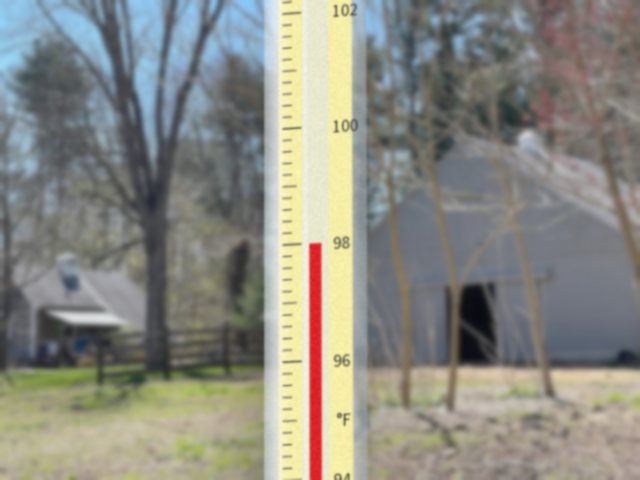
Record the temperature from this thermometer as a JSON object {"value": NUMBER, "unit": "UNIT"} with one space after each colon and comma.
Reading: {"value": 98, "unit": "°F"}
